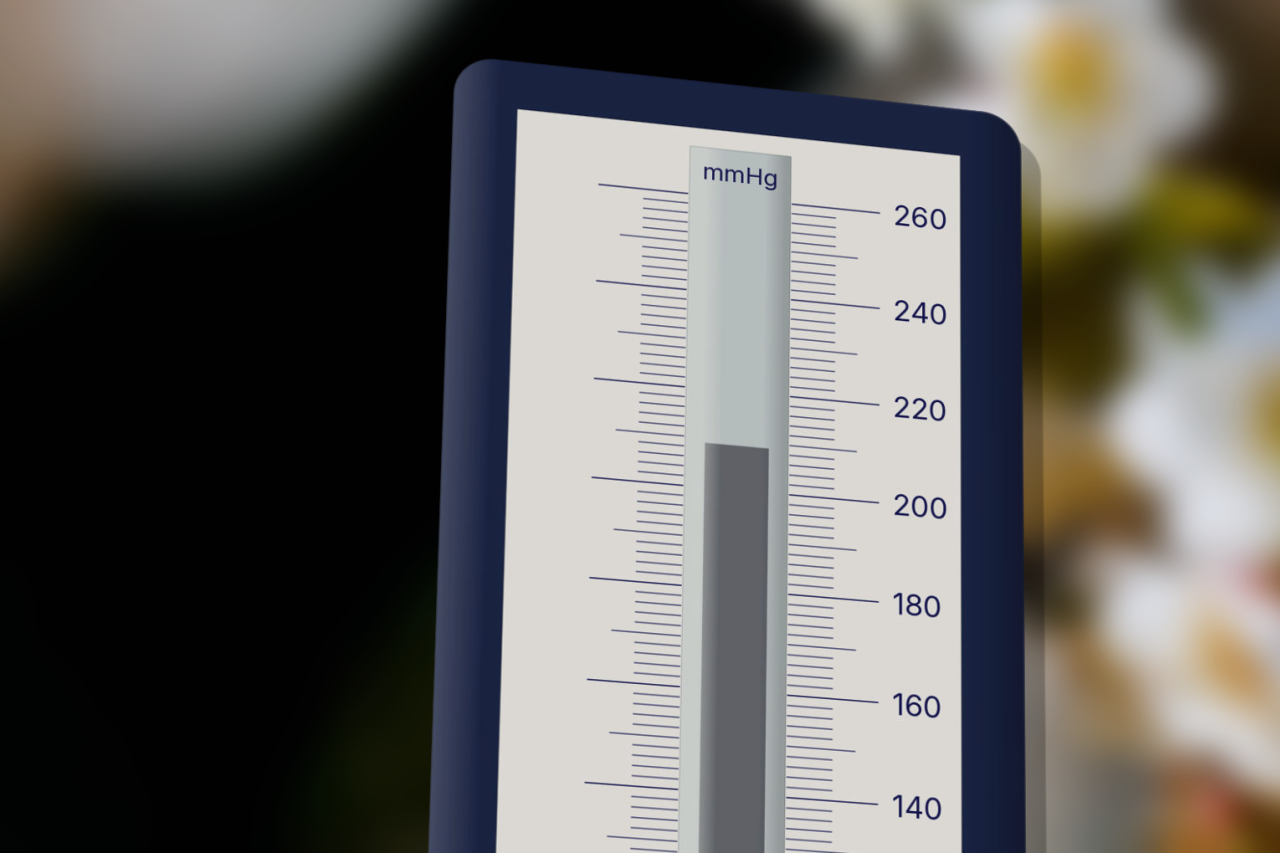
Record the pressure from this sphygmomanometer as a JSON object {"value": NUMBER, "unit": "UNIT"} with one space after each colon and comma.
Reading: {"value": 209, "unit": "mmHg"}
